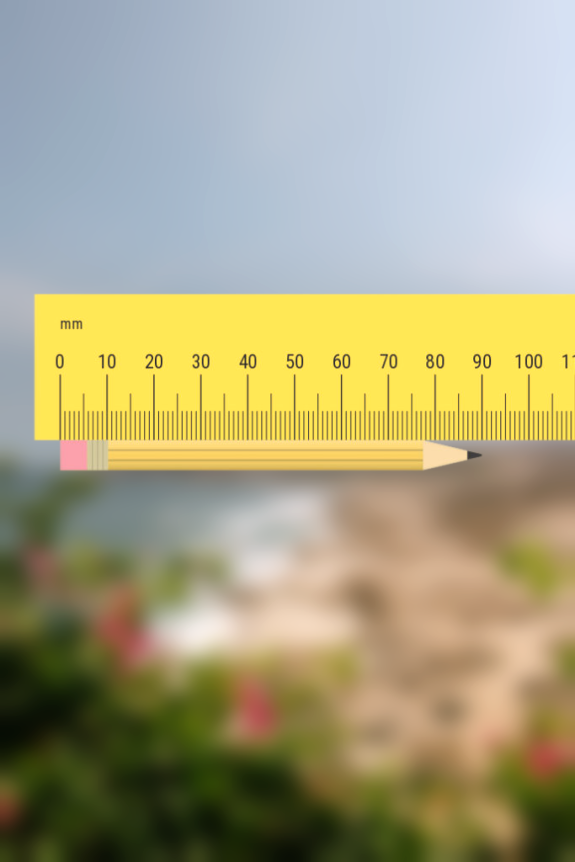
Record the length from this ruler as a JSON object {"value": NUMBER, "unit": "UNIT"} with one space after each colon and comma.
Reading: {"value": 90, "unit": "mm"}
